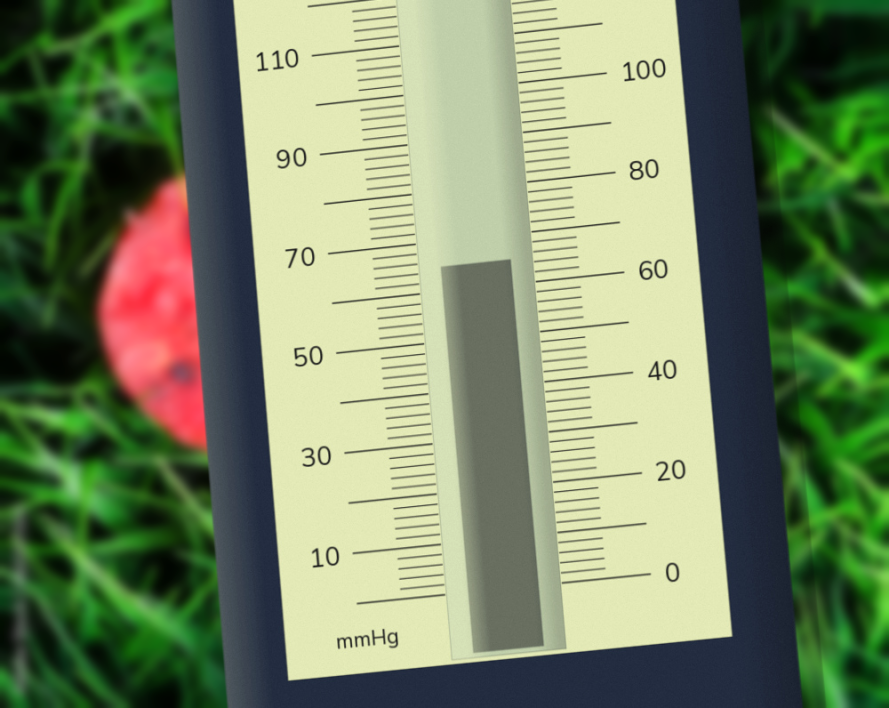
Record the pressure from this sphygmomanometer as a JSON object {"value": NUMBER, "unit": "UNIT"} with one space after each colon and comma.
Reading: {"value": 65, "unit": "mmHg"}
